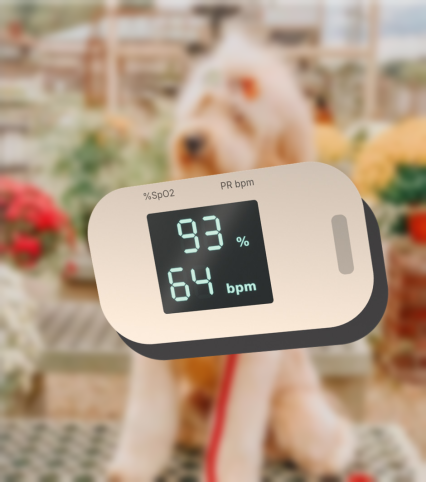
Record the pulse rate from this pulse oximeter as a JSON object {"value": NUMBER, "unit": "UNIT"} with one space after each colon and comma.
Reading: {"value": 64, "unit": "bpm"}
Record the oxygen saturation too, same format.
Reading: {"value": 93, "unit": "%"}
